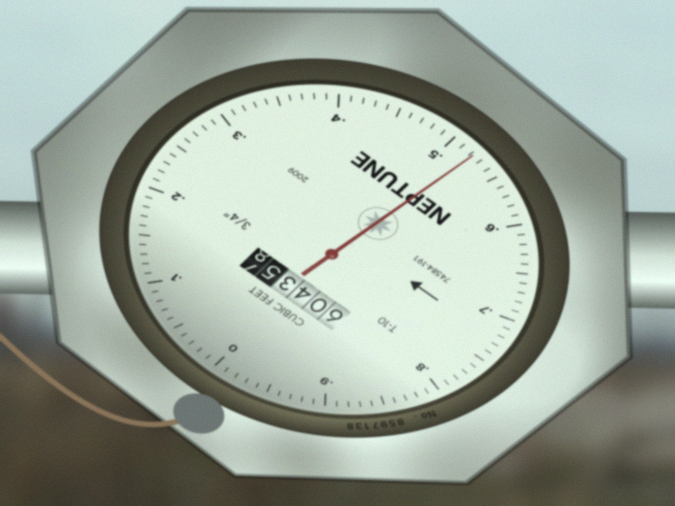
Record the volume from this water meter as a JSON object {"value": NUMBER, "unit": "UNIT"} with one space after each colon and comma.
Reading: {"value": 604357.52, "unit": "ft³"}
